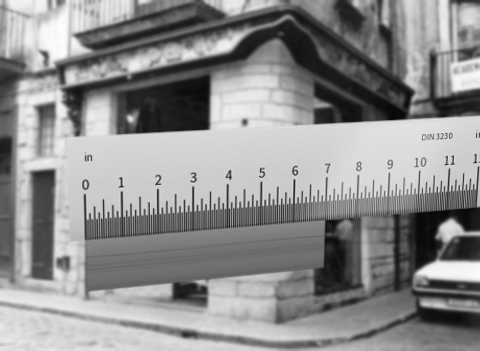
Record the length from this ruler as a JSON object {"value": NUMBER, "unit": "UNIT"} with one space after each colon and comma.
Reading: {"value": 7, "unit": "in"}
